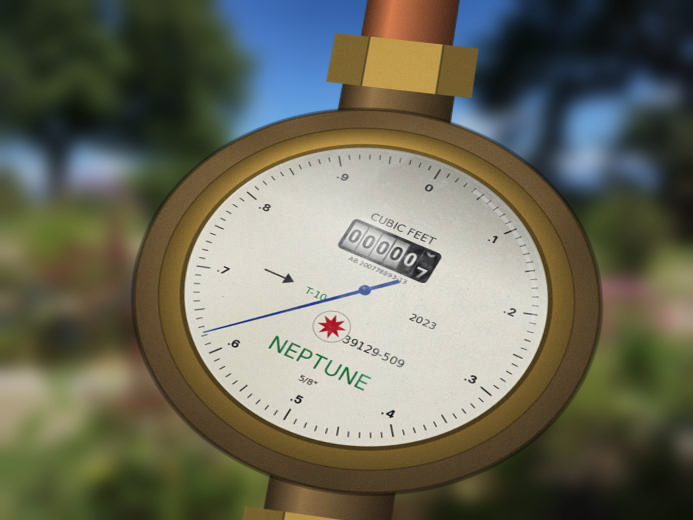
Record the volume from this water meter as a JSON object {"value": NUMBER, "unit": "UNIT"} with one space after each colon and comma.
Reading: {"value": 6.62, "unit": "ft³"}
